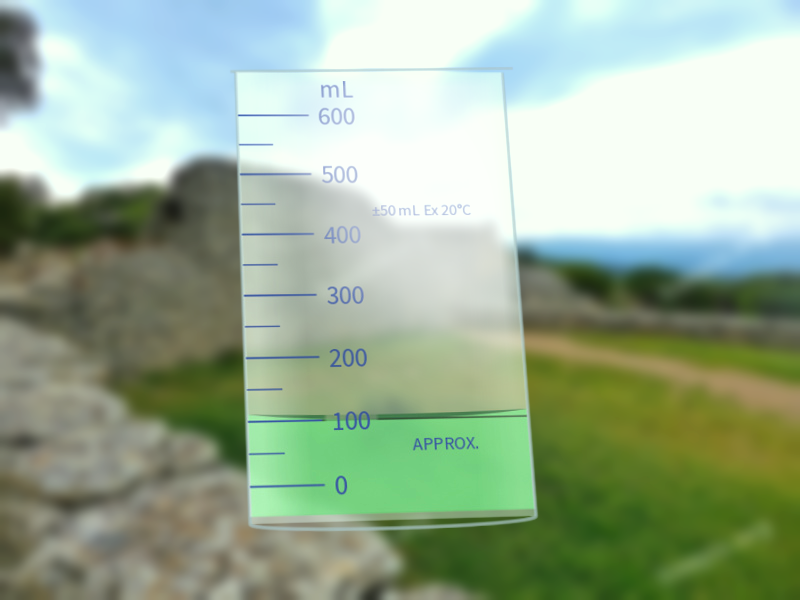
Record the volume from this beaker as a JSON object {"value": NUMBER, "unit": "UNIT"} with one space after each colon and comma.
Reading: {"value": 100, "unit": "mL"}
